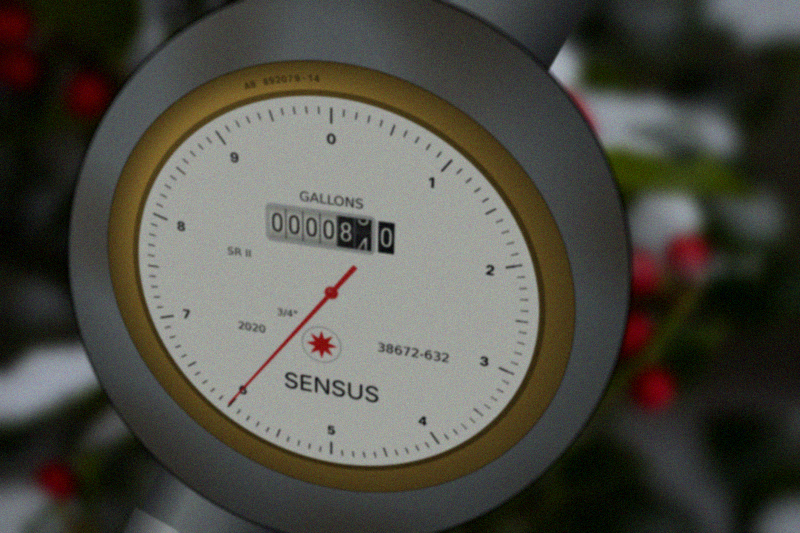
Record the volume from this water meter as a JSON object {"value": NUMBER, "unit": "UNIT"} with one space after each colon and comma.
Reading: {"value": 836.0, "unit": "gal"}
